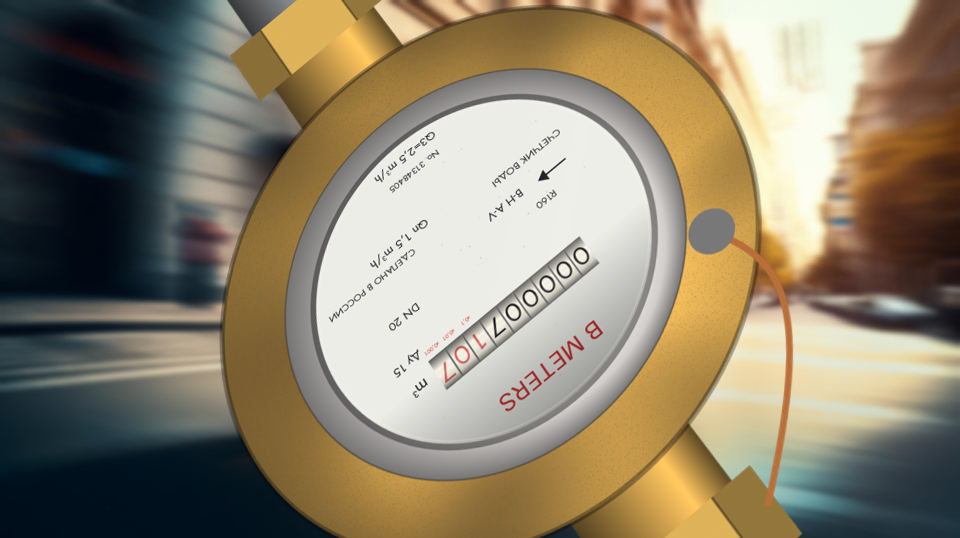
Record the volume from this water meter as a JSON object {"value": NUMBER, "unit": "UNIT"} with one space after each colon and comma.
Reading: {"value": 7.107, "unit": "m³"}
